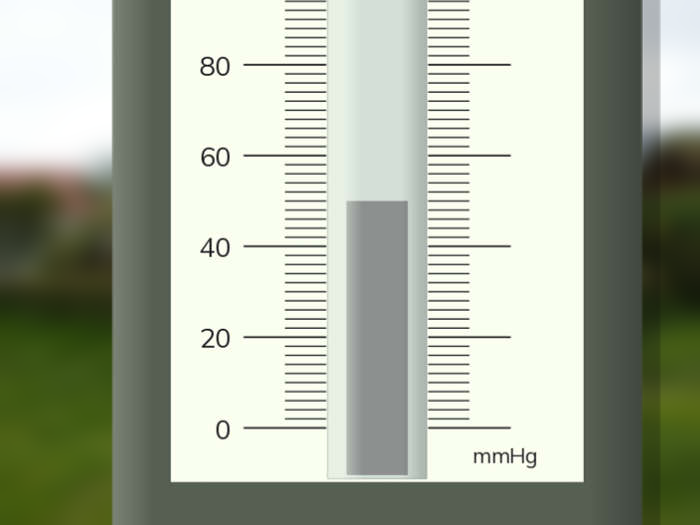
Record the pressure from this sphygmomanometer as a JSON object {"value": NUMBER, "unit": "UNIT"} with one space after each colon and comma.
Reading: {"value": 50, "unit": "mmHg"}
